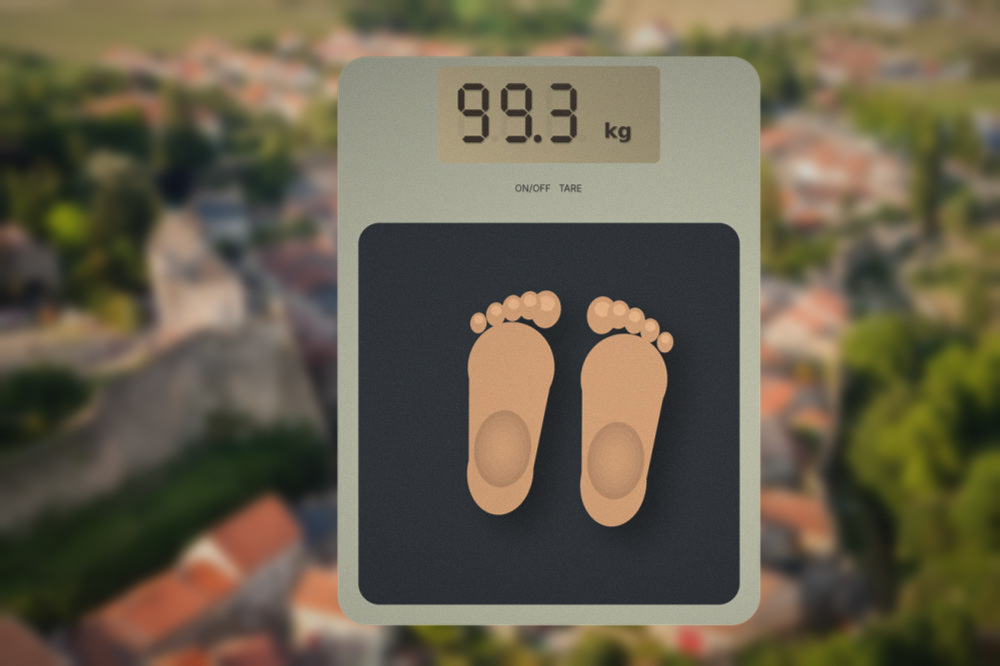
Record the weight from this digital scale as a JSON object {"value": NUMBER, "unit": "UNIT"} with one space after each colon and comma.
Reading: {"value": 99.3, "unit": "kg"}
